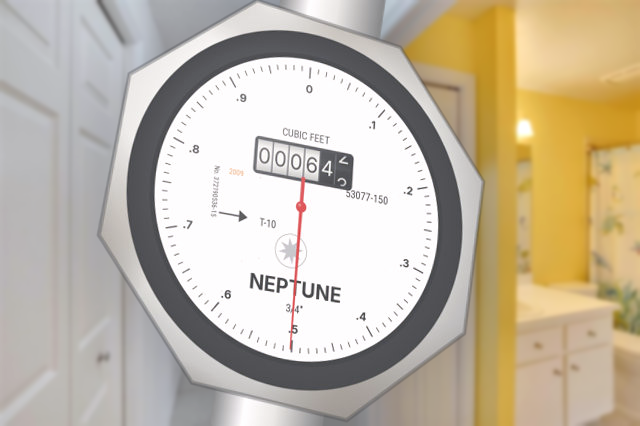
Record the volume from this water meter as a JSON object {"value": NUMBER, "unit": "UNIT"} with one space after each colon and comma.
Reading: {"value": 642.50, "unit": "ft³"}
